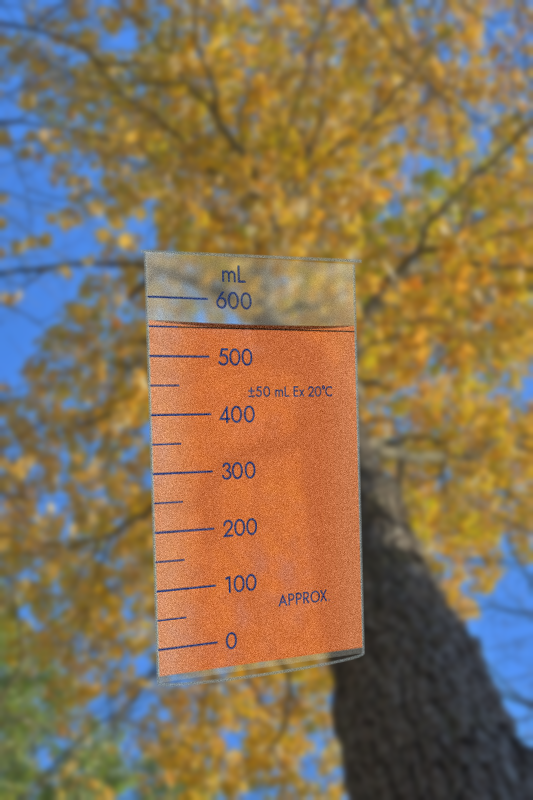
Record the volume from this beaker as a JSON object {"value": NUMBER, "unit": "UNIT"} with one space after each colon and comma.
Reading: {"value": 550, "unit": "mL"}
